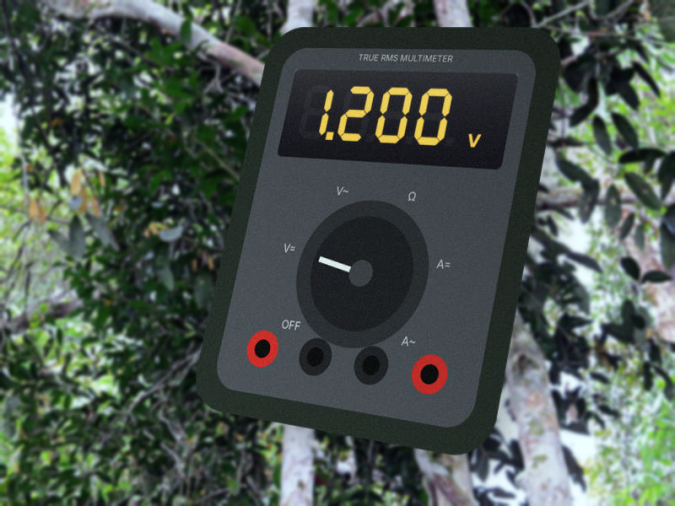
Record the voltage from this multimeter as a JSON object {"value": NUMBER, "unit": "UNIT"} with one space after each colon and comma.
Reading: {"value": 1.200, "unit": "V"}
